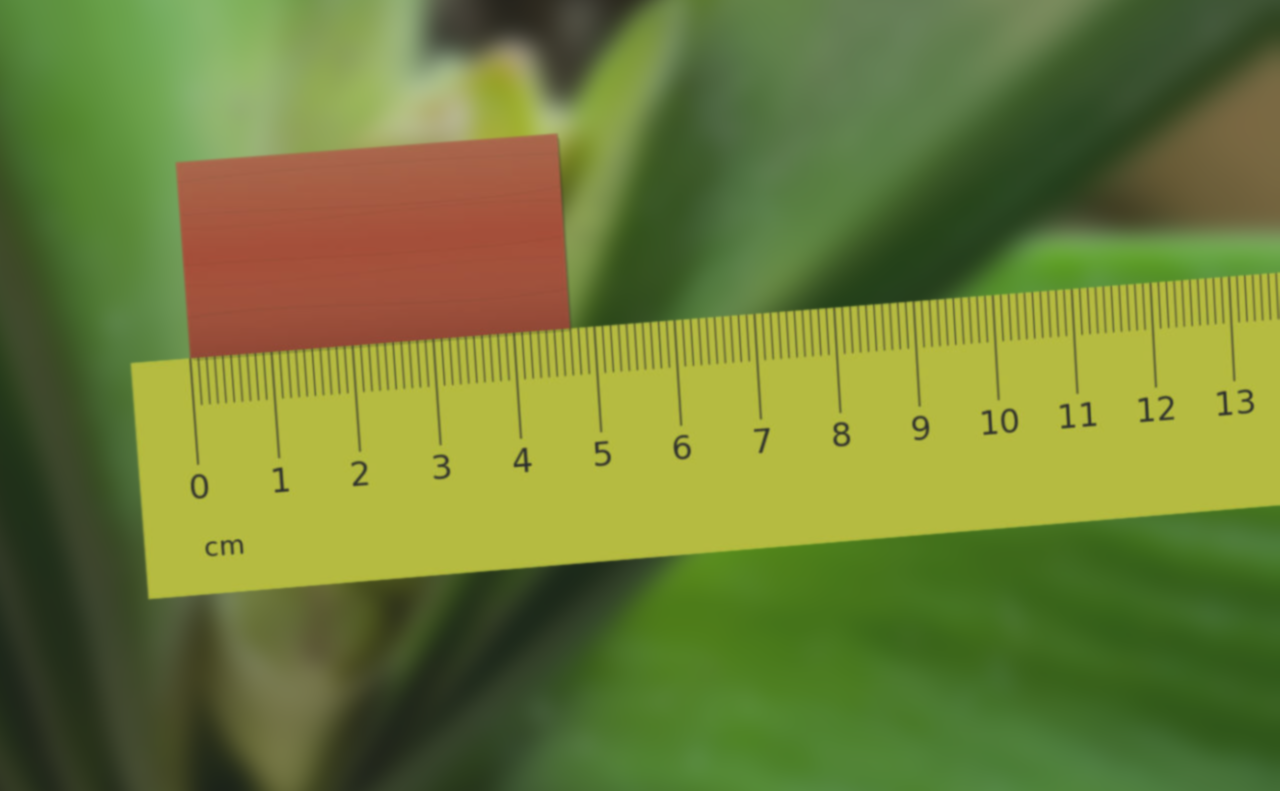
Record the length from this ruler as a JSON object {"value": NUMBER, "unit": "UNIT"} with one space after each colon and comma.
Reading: {"value": 4.7, "unit": "cm"}
